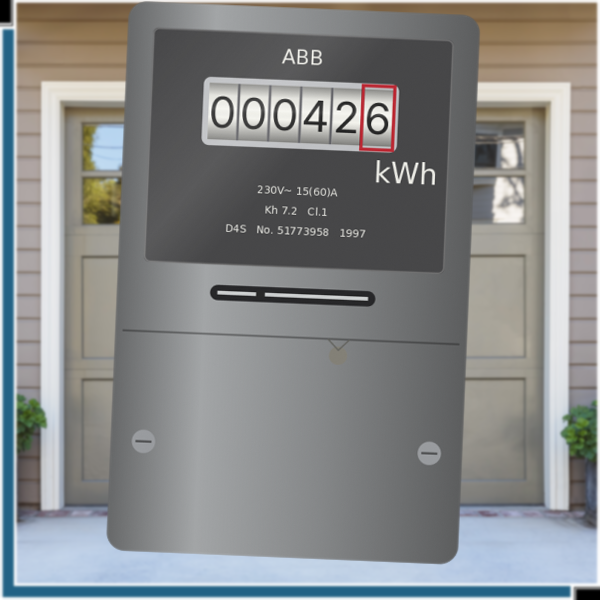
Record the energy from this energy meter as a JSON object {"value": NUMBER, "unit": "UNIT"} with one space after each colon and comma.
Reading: {"value": 42.6, "unit": "kWh"}
